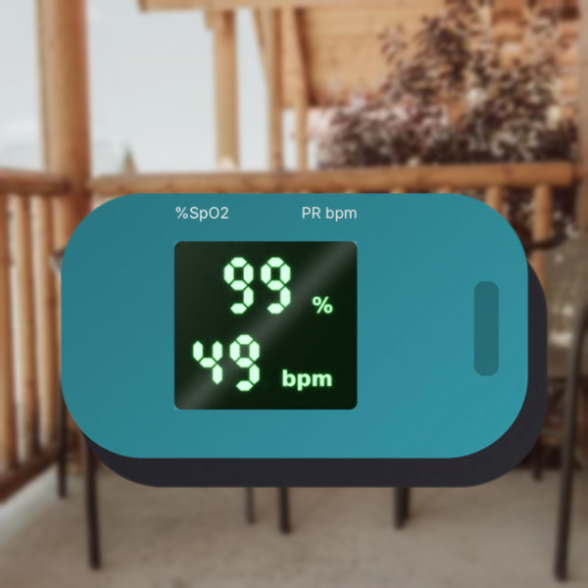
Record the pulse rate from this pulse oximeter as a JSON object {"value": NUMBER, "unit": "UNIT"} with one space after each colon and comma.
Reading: {"value": 49, "unit": "bpm"}
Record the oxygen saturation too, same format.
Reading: {"value": 99, "unit": "%"}
